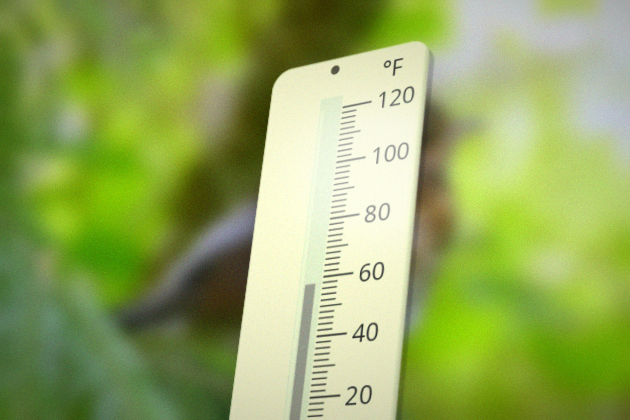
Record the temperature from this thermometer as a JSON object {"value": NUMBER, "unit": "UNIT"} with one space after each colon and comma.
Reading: {"value": 58, "unit": "°F"}
